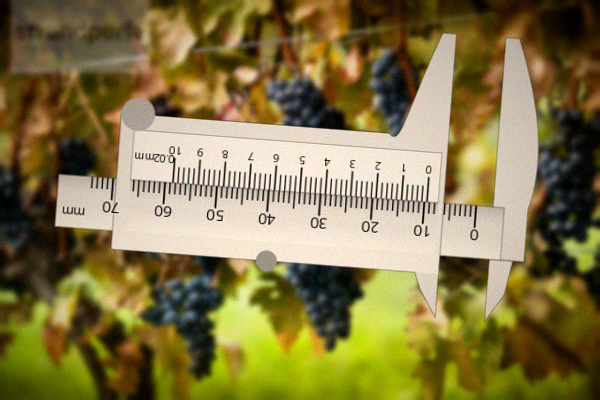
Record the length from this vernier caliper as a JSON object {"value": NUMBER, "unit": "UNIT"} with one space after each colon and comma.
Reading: {"value": 9.5, "unit": "mm"}
